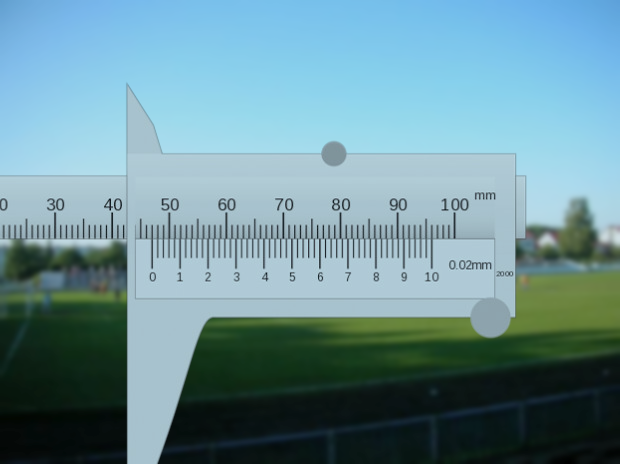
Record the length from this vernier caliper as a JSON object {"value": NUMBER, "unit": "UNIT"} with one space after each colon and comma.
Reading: {"value": 47.0, "unit": "mm"}
